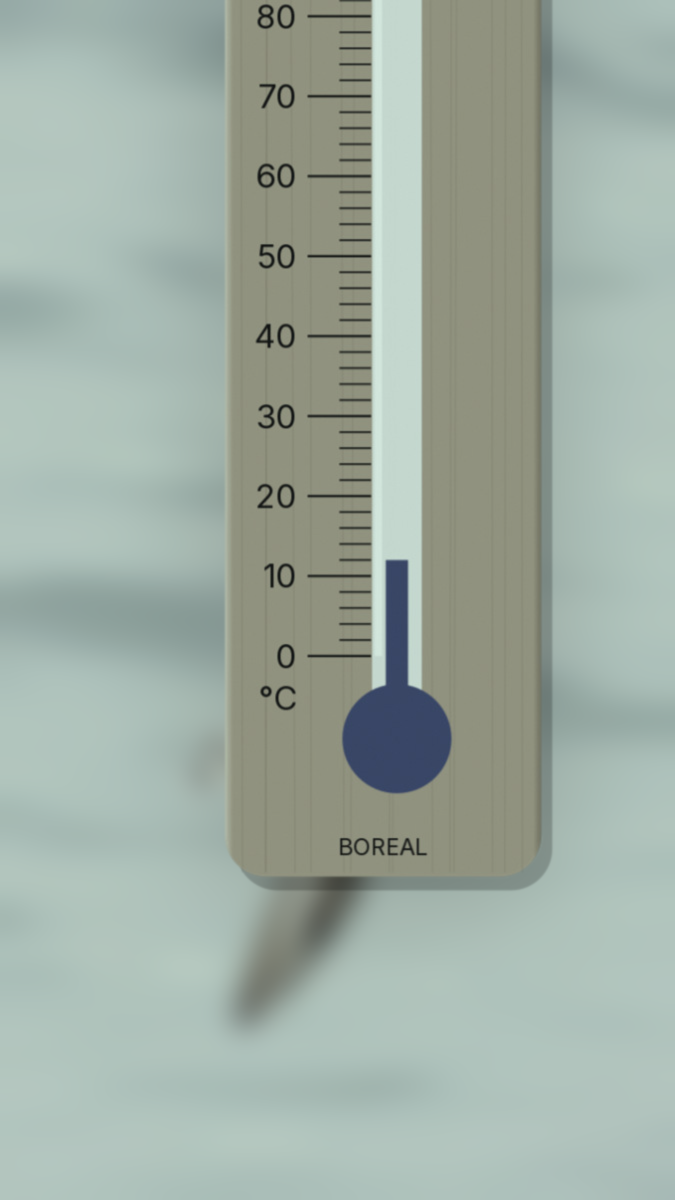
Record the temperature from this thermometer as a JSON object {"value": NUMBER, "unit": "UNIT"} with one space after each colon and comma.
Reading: {"value": 12, "unit": "°C"}
